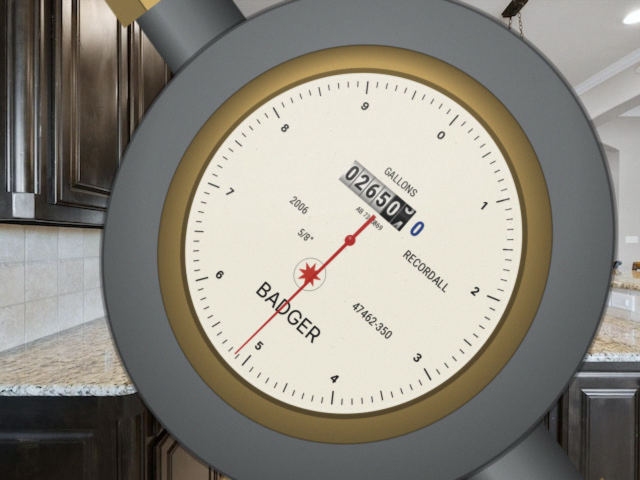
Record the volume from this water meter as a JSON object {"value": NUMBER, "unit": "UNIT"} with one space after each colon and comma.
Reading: {"value": 265035.1, "unit": "gal"}
